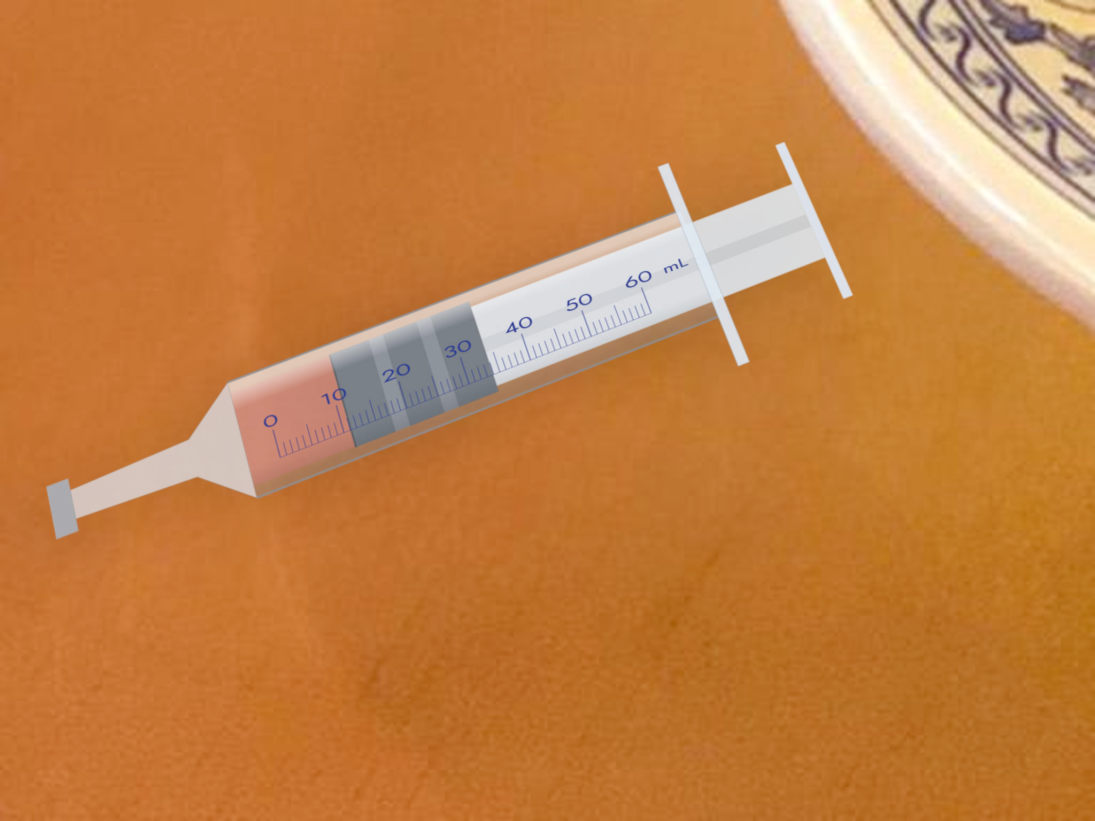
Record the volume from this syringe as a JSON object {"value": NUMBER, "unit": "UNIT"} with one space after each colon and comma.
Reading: {"value": 11, "unit": "mL"}
